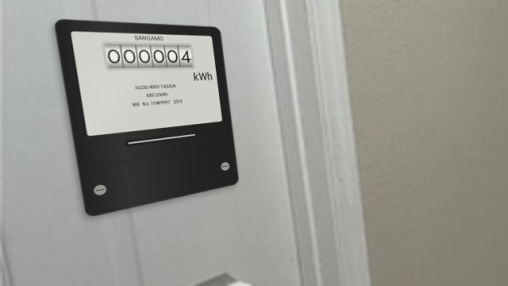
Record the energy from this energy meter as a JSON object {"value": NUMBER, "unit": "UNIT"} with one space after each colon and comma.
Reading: {"value": 4, "unit": "kWh"}
